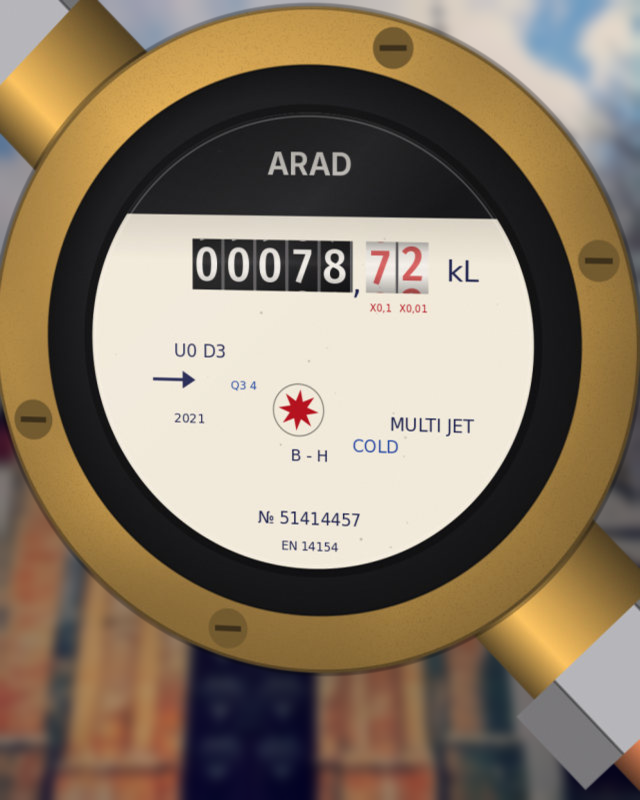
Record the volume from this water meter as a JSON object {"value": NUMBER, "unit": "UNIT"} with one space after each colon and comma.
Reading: {"value": 78.72, "unit": "kL"}
